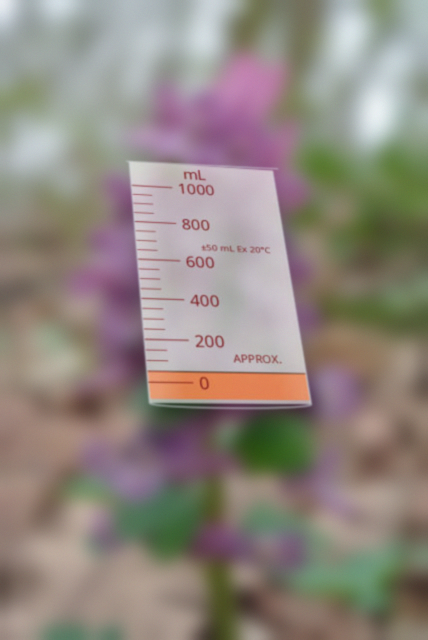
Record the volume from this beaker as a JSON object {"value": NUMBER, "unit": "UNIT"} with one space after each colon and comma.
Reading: {"value": 50, "unit": "mL"}
